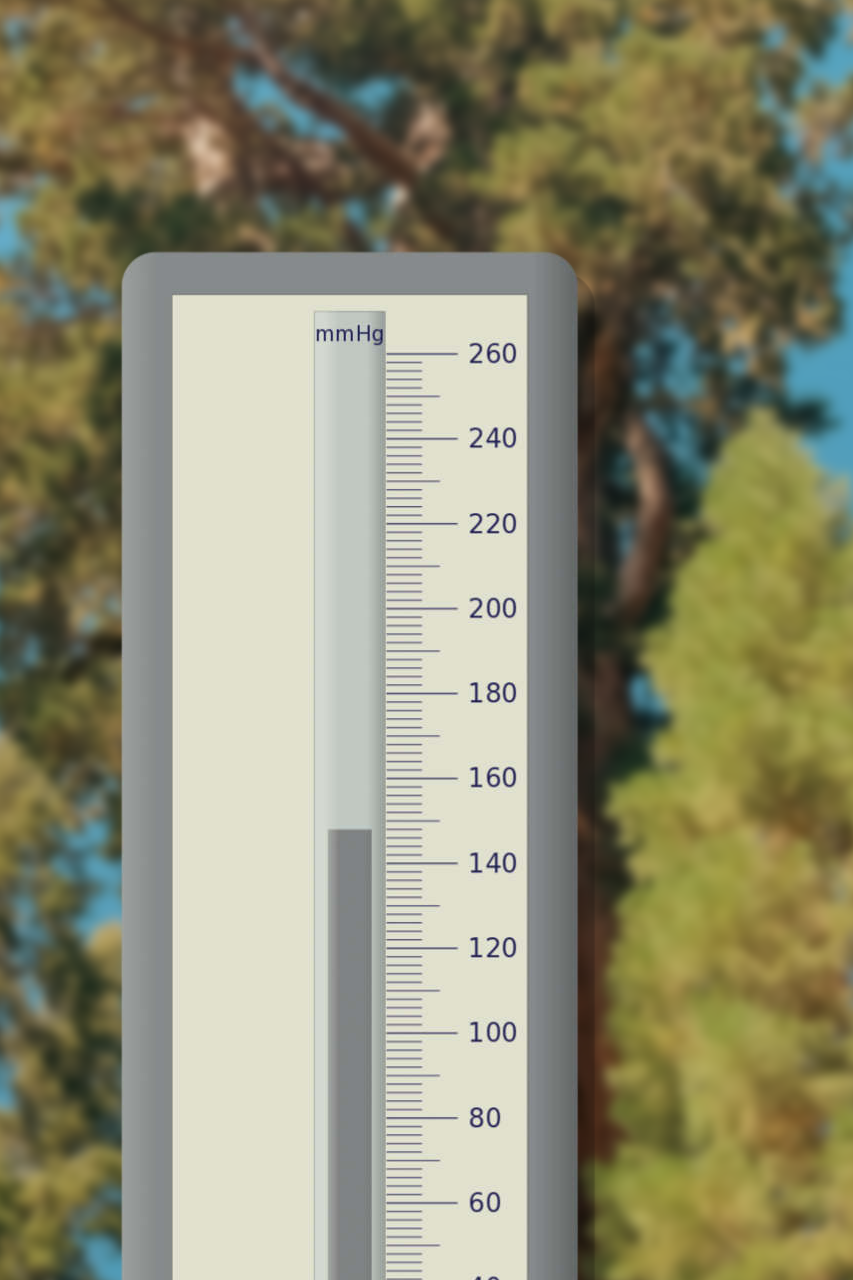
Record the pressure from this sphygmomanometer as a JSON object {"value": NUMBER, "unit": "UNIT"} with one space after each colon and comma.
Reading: {"value": 148, "unit": "mmHg"}
